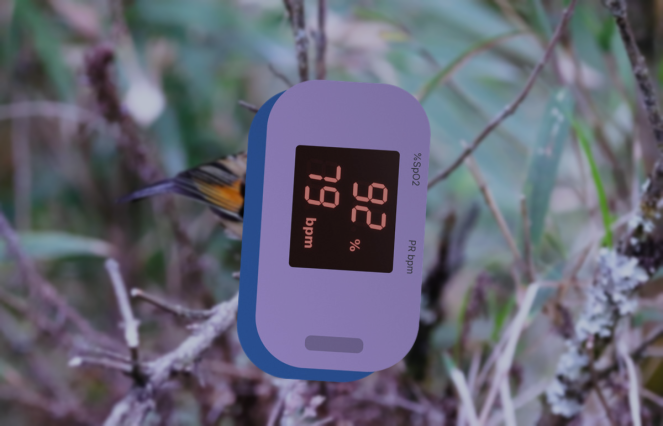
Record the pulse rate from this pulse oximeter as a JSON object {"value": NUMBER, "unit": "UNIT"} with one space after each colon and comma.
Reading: {"value": 79, "unit": "bpm"}
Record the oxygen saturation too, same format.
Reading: {"value": 92, "unit": "%"}
